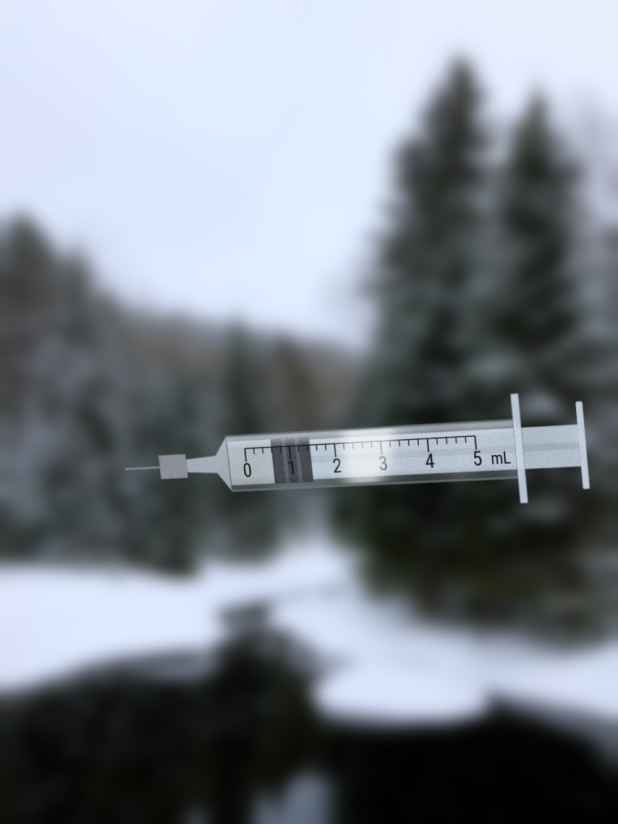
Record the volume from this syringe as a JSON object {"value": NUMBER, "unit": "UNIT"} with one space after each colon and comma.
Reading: {"value": 0.6, "unit": "mL"}
